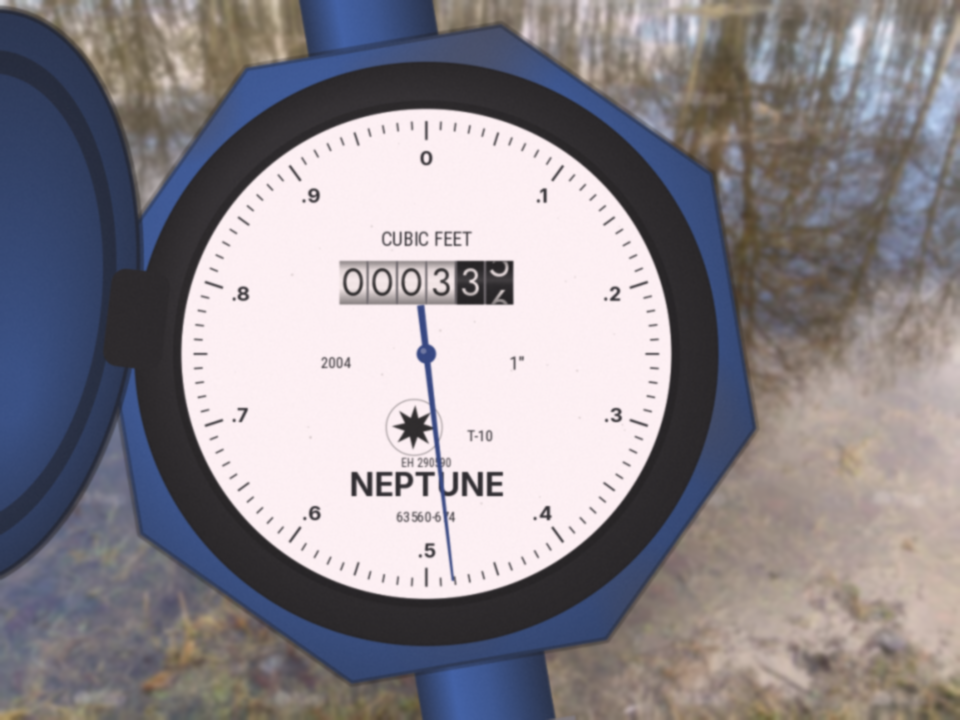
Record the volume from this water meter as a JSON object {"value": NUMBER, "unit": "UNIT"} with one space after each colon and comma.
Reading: {"value": 335.48, "unit": "ft³"}
